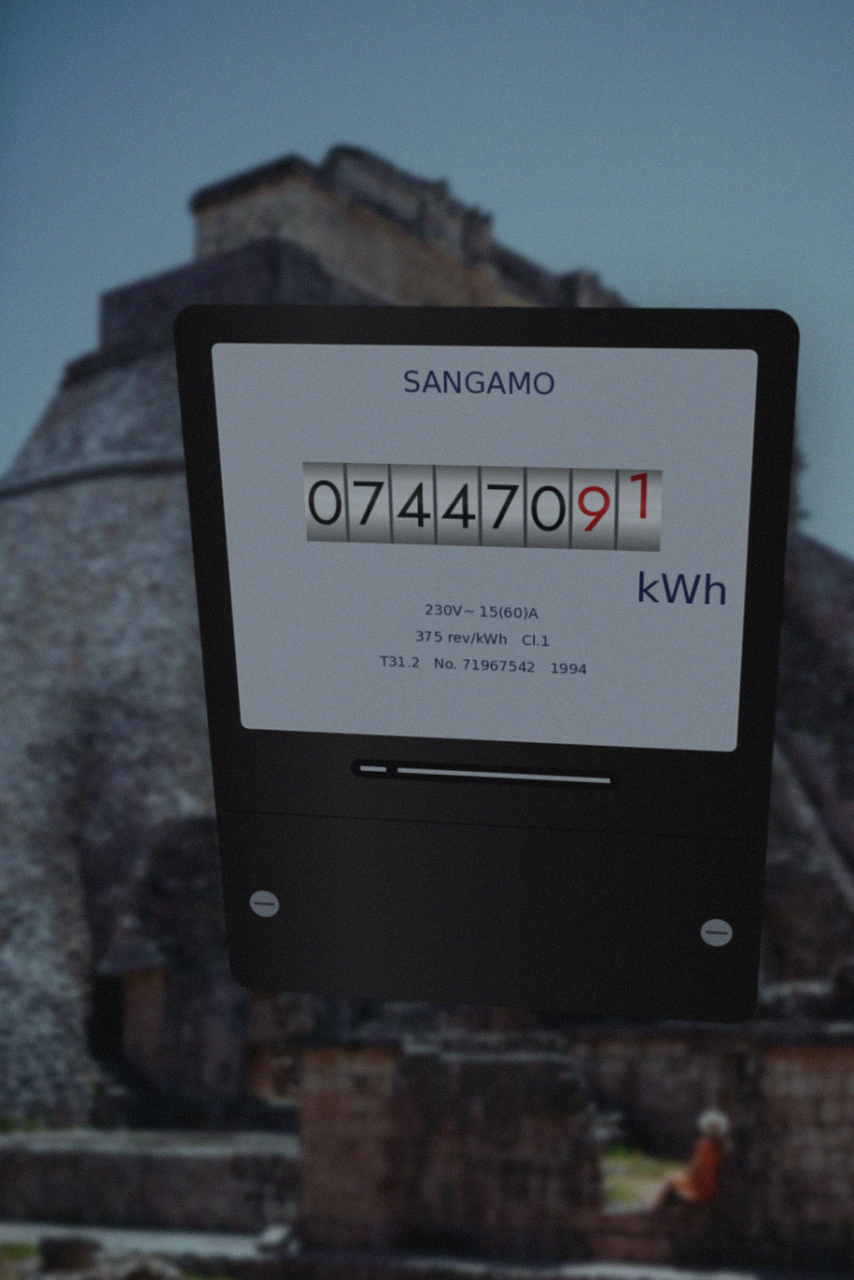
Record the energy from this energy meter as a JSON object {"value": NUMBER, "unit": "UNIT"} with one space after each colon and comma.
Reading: {"value": 74470.91, "unit": "kWh"}
